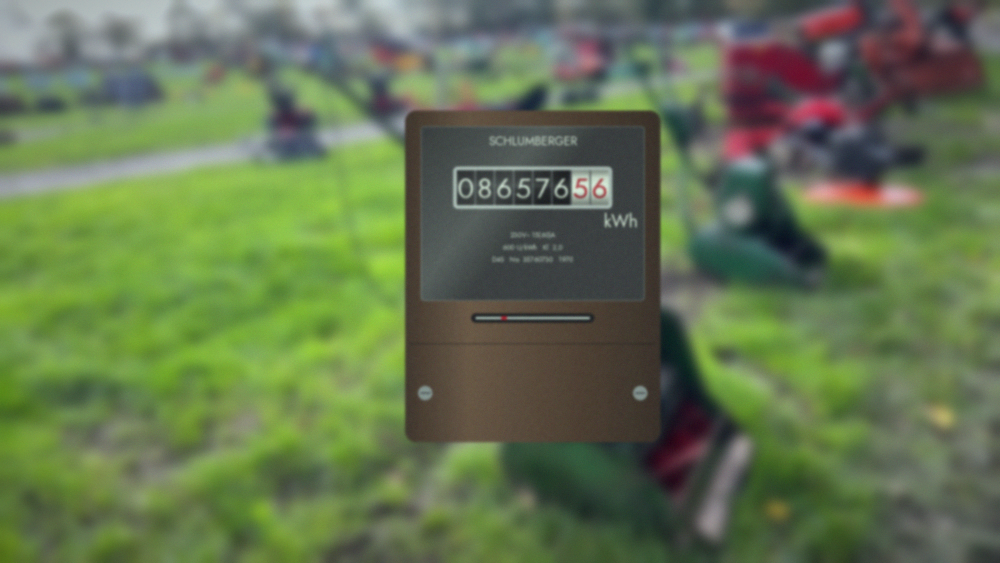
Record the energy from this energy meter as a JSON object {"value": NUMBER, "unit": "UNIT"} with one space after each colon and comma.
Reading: {"value": 86576.56, "unit": "kWh"}
